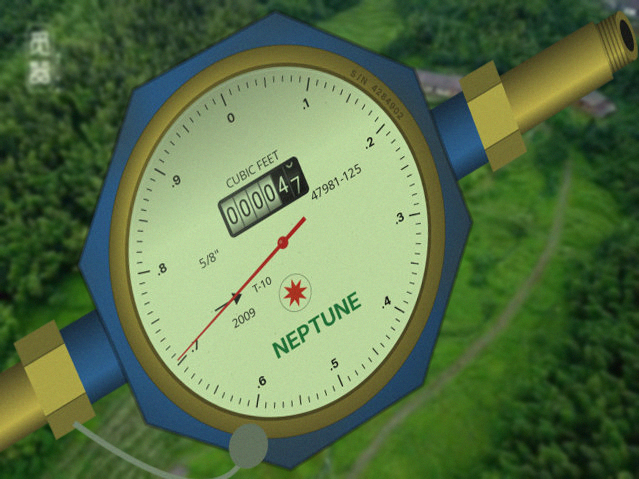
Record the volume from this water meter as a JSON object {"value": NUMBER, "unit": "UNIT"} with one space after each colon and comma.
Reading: {"value": 46.70, "unit": "ft³"}
